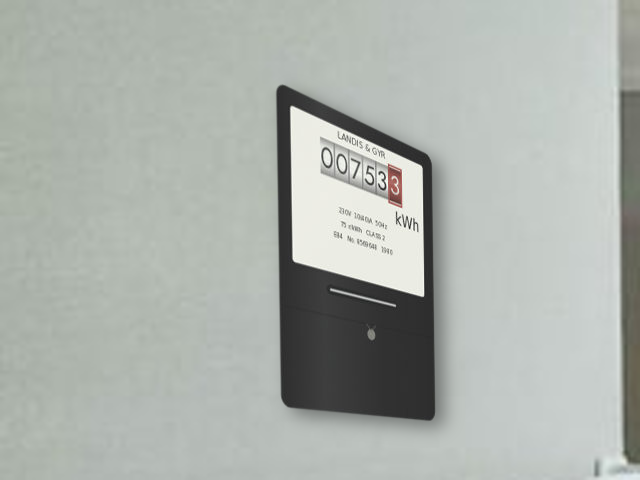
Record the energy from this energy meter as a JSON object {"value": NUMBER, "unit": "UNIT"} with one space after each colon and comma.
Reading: {"value": 753.3, "unit": "kWh"}
